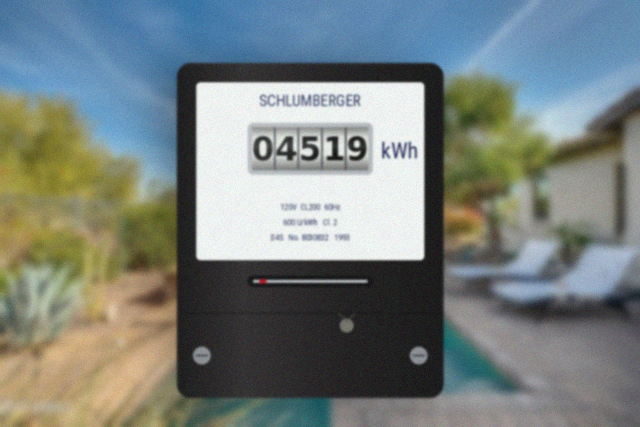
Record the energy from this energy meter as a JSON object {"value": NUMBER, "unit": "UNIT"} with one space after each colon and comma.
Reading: {"value": 4519, "unit": "kWh"}
